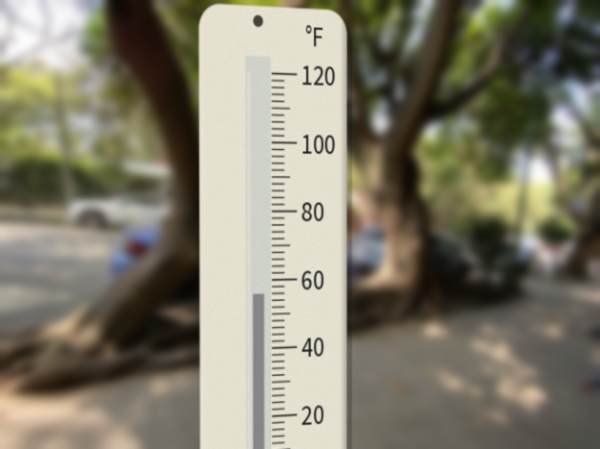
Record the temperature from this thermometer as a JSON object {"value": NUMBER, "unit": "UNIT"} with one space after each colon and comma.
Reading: {"value": 56, "unit": "°F"}
